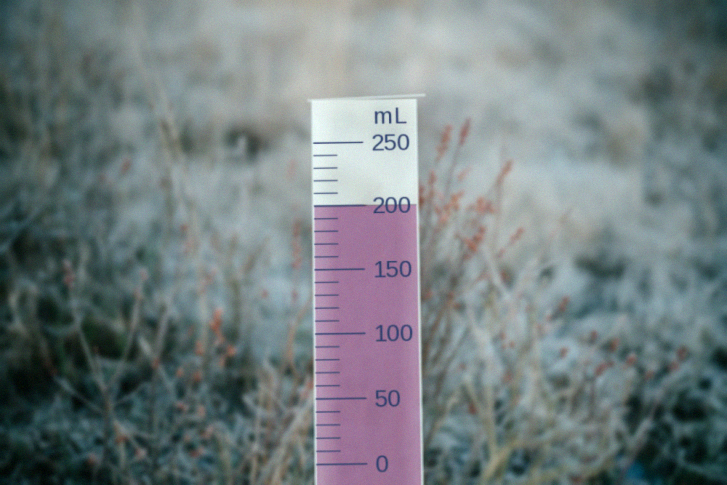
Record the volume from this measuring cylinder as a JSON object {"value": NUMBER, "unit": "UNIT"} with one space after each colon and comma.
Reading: {"value": 200, "unit": "mL"}
